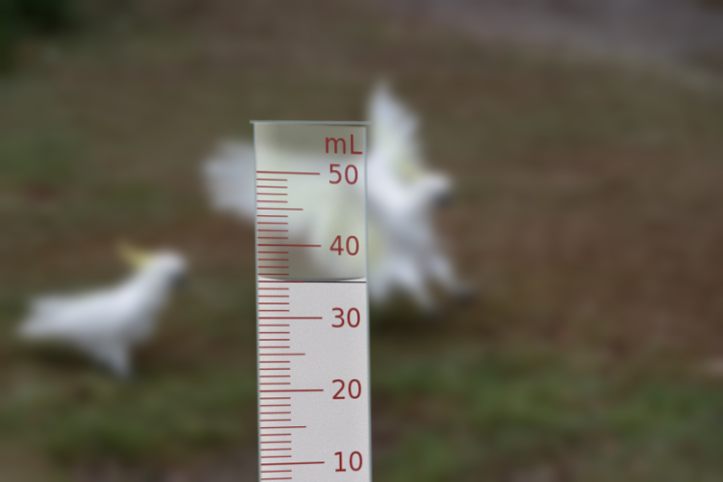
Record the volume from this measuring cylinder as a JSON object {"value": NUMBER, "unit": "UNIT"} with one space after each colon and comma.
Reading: {"value": 35, "unit": "mL"}
